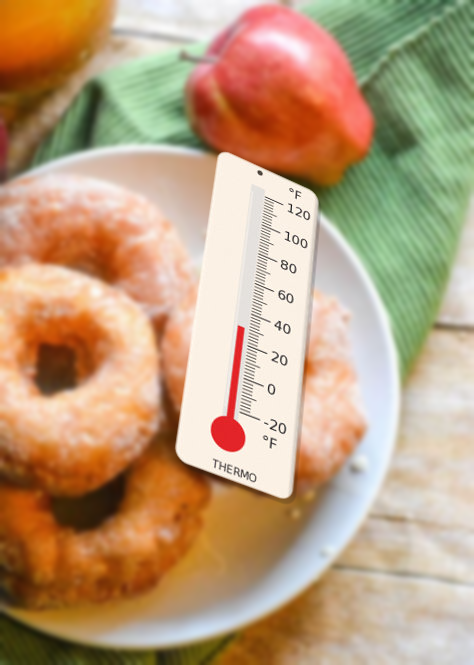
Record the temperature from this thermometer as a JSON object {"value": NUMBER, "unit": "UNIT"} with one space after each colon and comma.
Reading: {"value": 30, "unit": "°F"}
